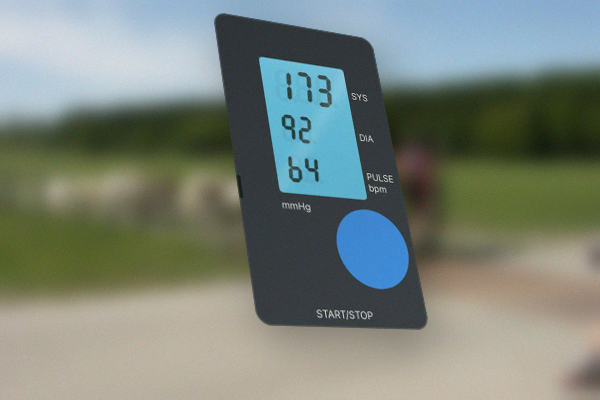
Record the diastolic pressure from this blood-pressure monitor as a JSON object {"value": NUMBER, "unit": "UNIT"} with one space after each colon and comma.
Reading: {"value": 92, "unit": "mmHg"}
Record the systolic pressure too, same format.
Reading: {"value": 173, "unit": "mmHg"}
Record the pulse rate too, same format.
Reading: {"value": 64, "unit": "bpm"}
